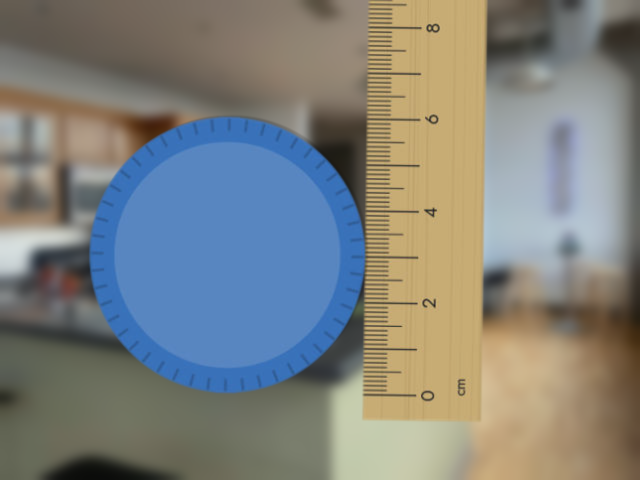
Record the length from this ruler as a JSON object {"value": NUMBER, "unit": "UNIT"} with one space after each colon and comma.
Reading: {"value": 6, "unit": "cm"}
